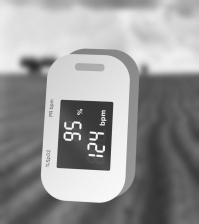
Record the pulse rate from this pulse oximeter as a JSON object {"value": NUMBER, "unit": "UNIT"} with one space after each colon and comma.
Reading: {"value": 124, "unit": "bpm"}
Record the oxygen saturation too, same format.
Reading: {"value": 95, "unit": "%"}
